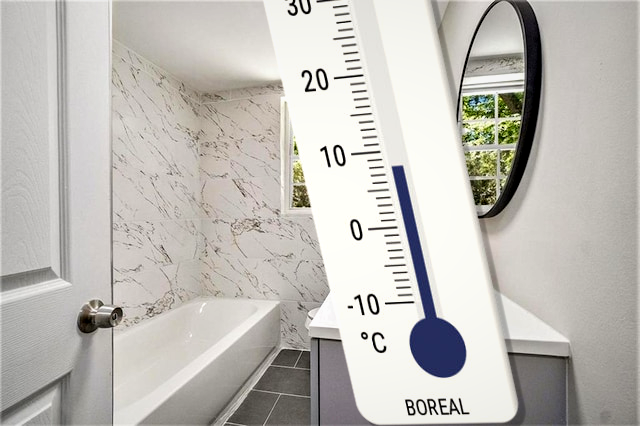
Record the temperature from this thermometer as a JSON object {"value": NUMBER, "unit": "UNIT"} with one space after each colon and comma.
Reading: {"value": 8, "unit": "°C"}
